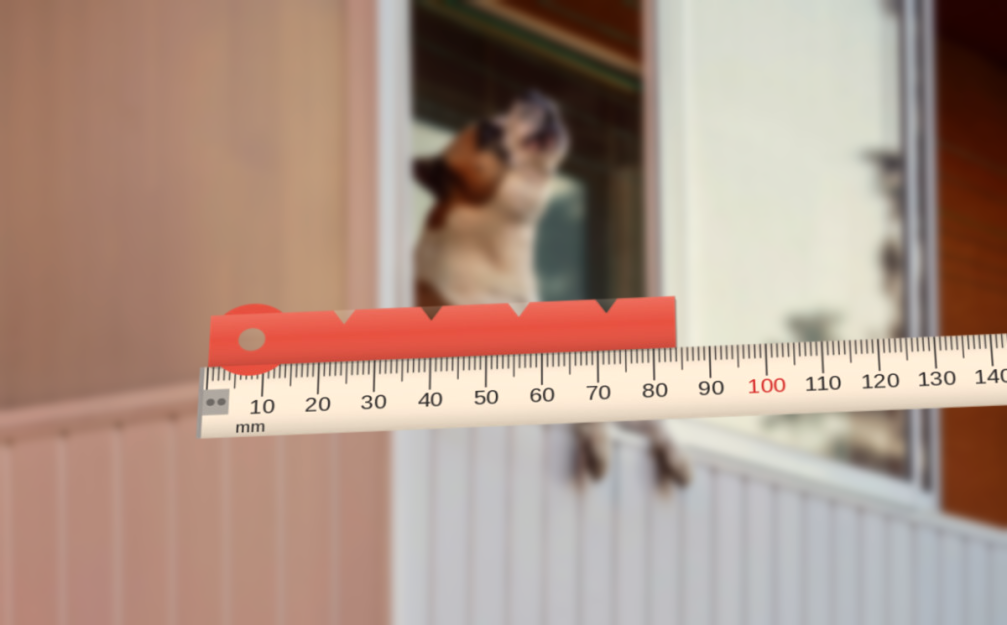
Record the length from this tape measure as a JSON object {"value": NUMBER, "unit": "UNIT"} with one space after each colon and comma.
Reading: {"value": 84, "unit": "mm"}
